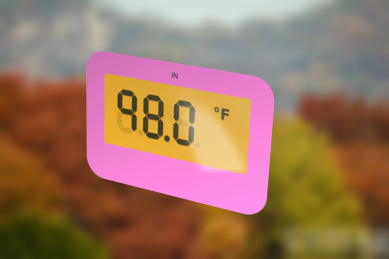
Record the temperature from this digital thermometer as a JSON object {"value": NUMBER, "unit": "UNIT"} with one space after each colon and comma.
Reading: {"value": 98.0, "unit": "°F"}
